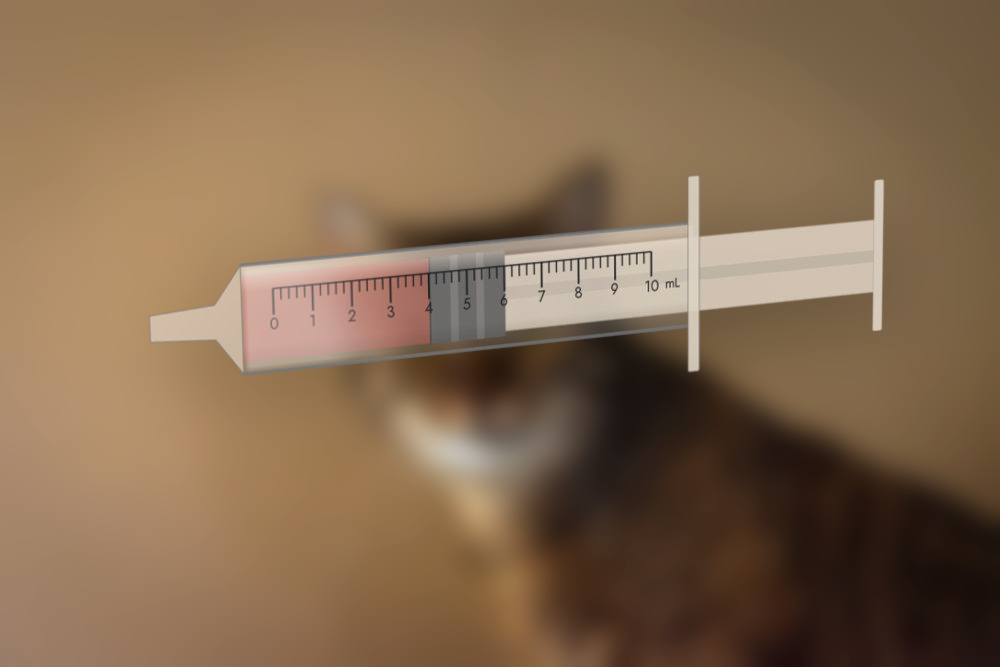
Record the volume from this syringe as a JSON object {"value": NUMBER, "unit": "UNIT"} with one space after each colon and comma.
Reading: {"value": 4, "unit": "mL"}
